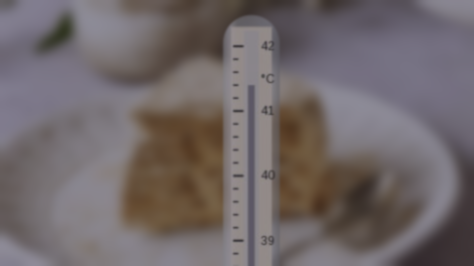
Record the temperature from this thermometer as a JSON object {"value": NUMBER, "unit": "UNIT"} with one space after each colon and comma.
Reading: {"value": 41.4, "unit": "°C"}
